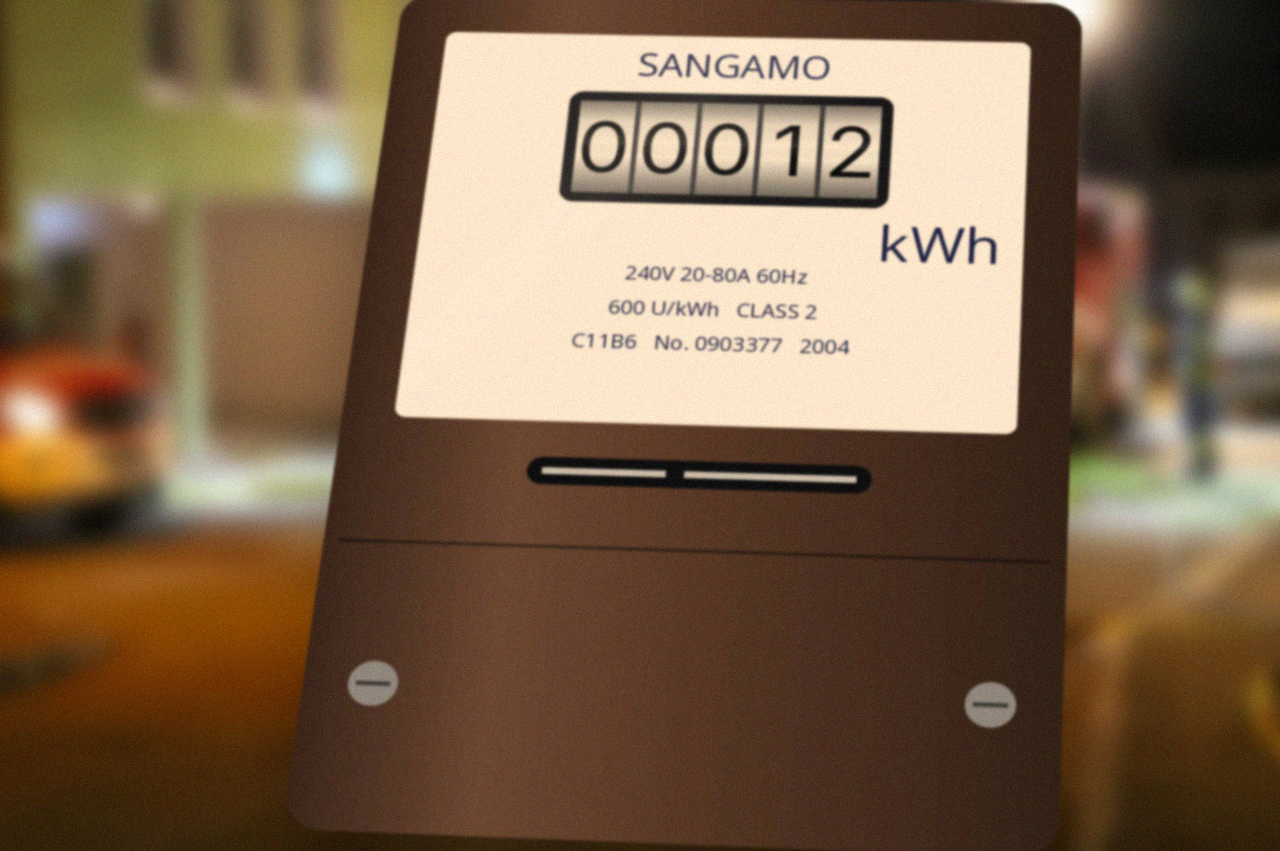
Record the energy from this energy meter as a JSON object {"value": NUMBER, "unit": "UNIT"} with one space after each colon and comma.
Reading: {"value": 12, "unit": "kWh"}
